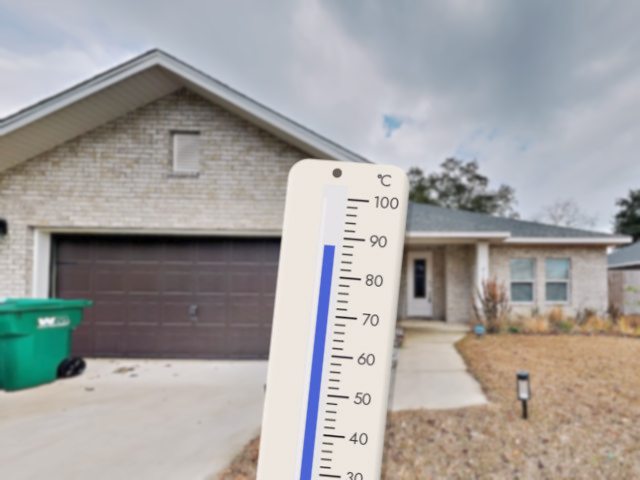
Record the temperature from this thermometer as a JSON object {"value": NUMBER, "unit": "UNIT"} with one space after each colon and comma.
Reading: {"value": 88, "unit": "°C"}
